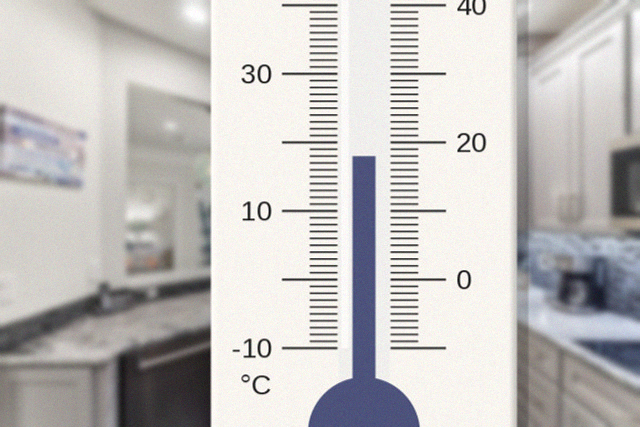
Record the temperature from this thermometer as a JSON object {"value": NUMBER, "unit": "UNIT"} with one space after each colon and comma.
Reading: {"value": 18, "unit": "°C"}
